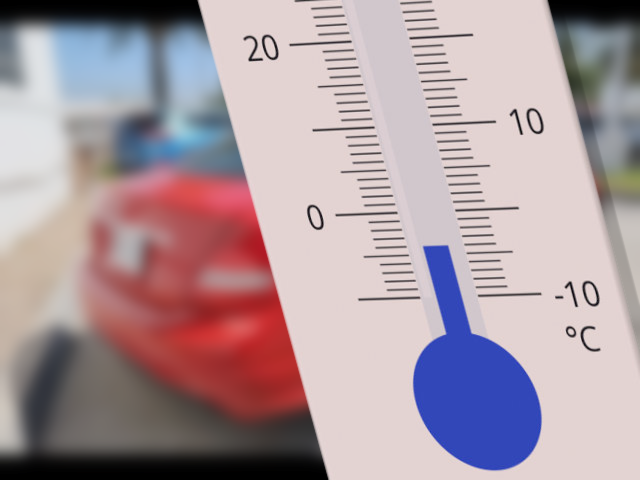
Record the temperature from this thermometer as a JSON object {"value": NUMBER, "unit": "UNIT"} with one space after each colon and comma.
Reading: {"value": -4, "unit": "°C"}
